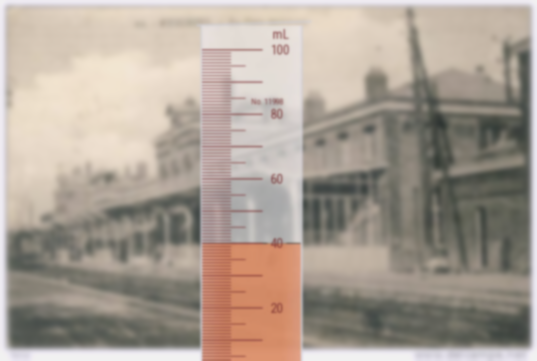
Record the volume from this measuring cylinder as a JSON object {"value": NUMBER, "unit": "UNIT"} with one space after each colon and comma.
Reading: {"value": 40, "unit": "mL"}
